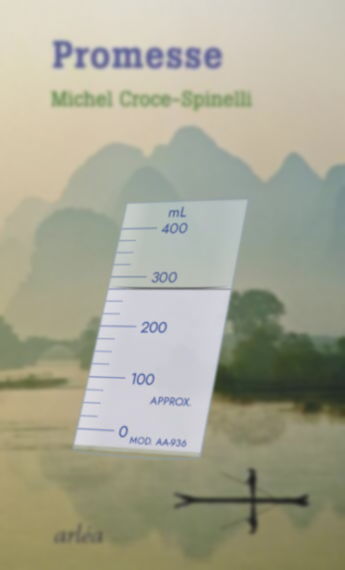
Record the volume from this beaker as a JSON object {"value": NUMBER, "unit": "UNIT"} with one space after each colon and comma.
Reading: {"value": 275, "unit": "mL"}
